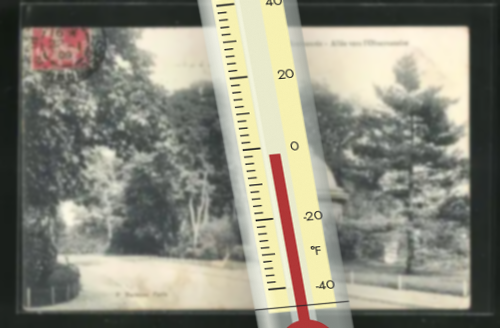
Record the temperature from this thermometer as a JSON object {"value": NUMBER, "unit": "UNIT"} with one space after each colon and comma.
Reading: {"value": -2, "unit": "°F"}
